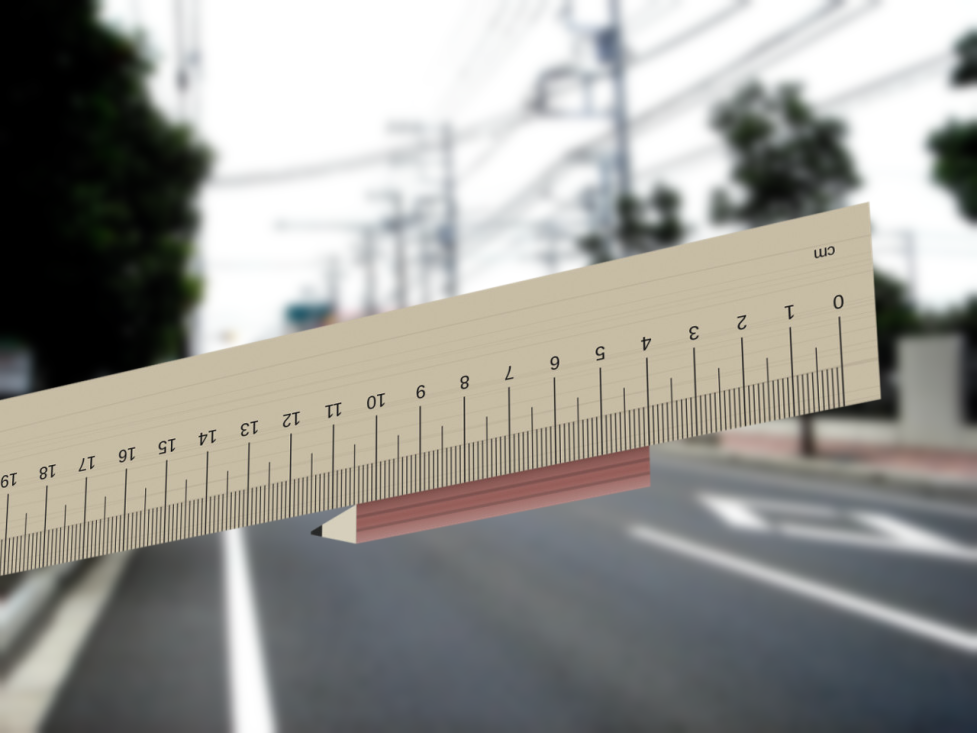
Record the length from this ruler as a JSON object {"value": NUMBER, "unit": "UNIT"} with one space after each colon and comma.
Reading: {"value": 7.5, "unit": "cm"}
